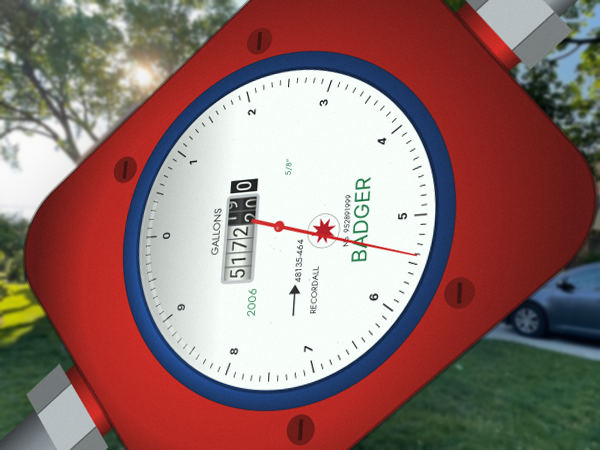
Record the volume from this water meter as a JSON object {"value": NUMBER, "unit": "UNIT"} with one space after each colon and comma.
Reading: {"value": 5172195.4, "unit": "gal"}
